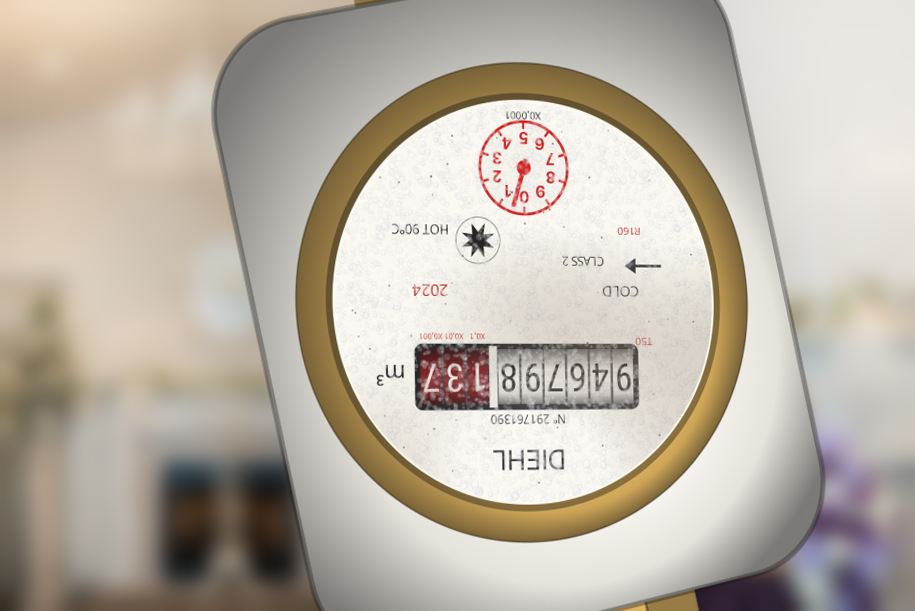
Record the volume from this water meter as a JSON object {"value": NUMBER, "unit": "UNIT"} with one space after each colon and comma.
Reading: {"value": 946798.1370, "unit": "m³"}
